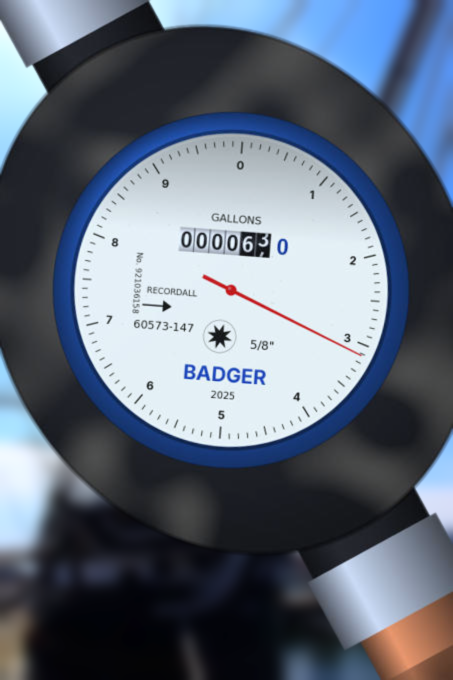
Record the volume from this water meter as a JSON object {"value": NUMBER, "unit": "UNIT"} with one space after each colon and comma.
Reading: {"value": 633.1, "unit": "gal"}
